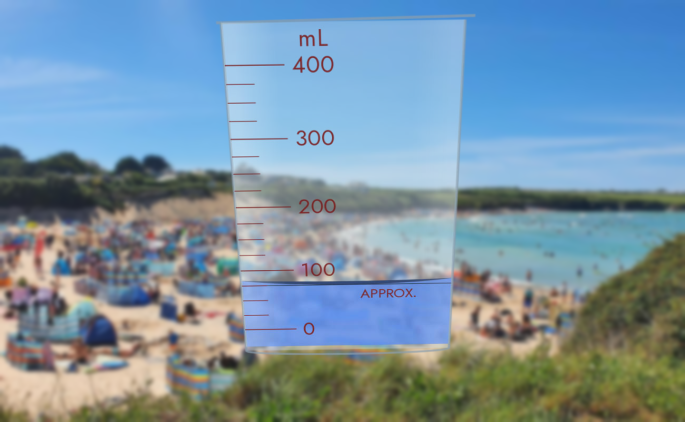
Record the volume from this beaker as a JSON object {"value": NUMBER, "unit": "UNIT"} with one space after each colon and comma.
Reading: {"value": 75, "unit": "mL"}
